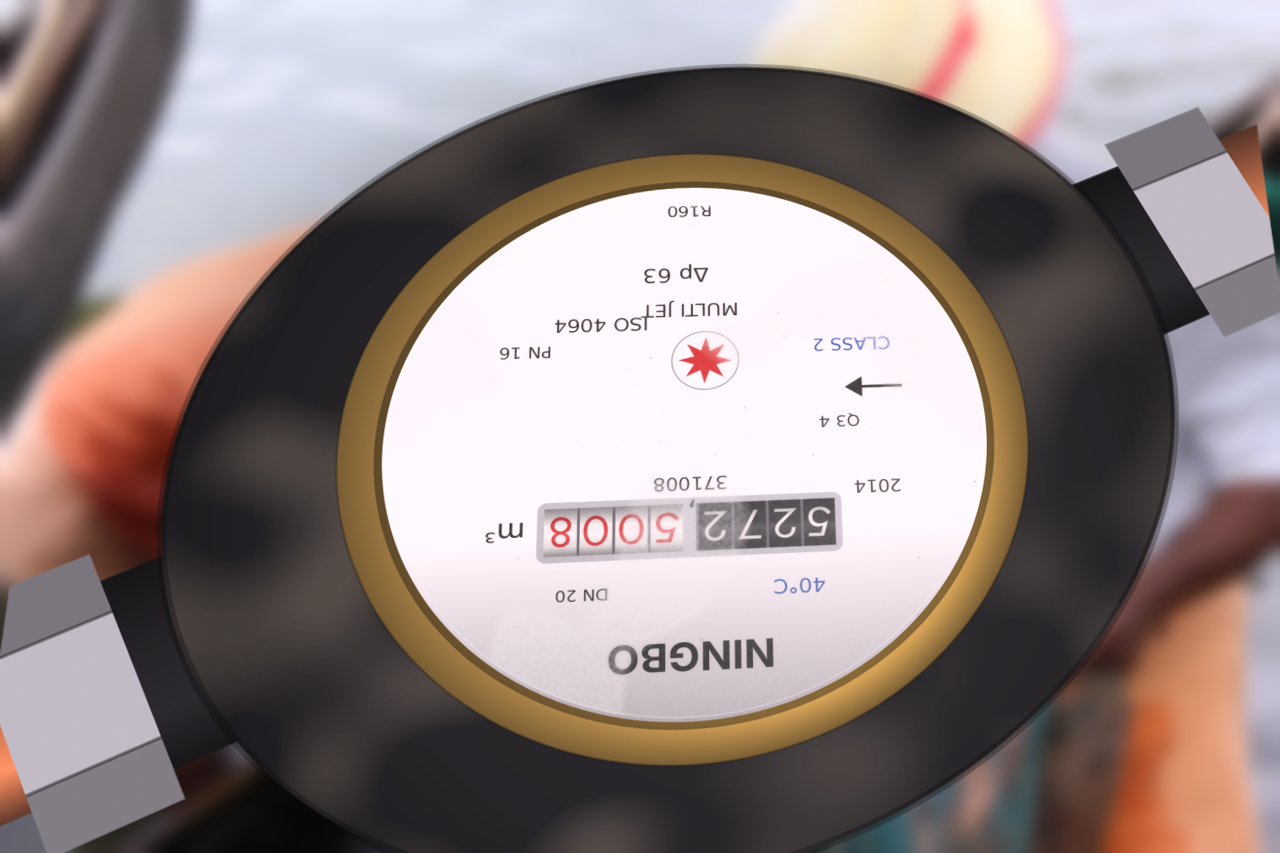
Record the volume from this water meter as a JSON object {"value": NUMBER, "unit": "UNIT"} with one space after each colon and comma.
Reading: {"value": 5272.5008, "unit": "m³"}
